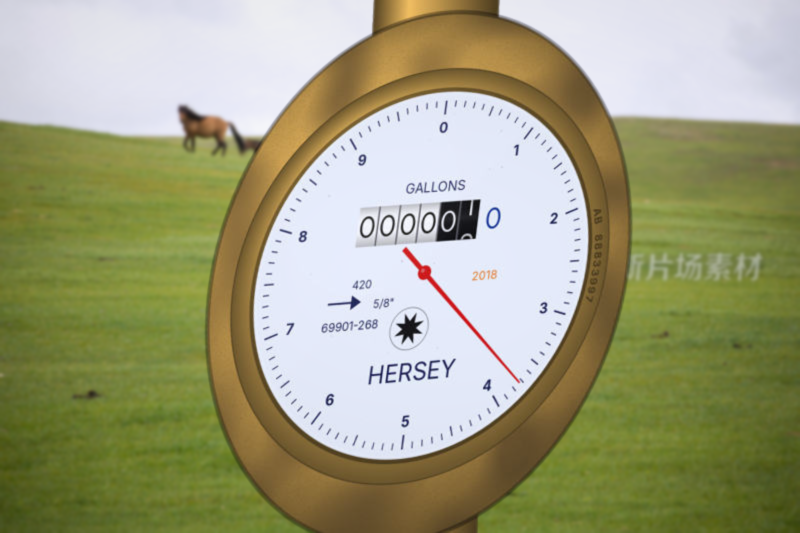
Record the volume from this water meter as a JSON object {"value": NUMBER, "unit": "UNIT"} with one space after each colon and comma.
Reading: {"value": 13.7, "unit": "gal"}
